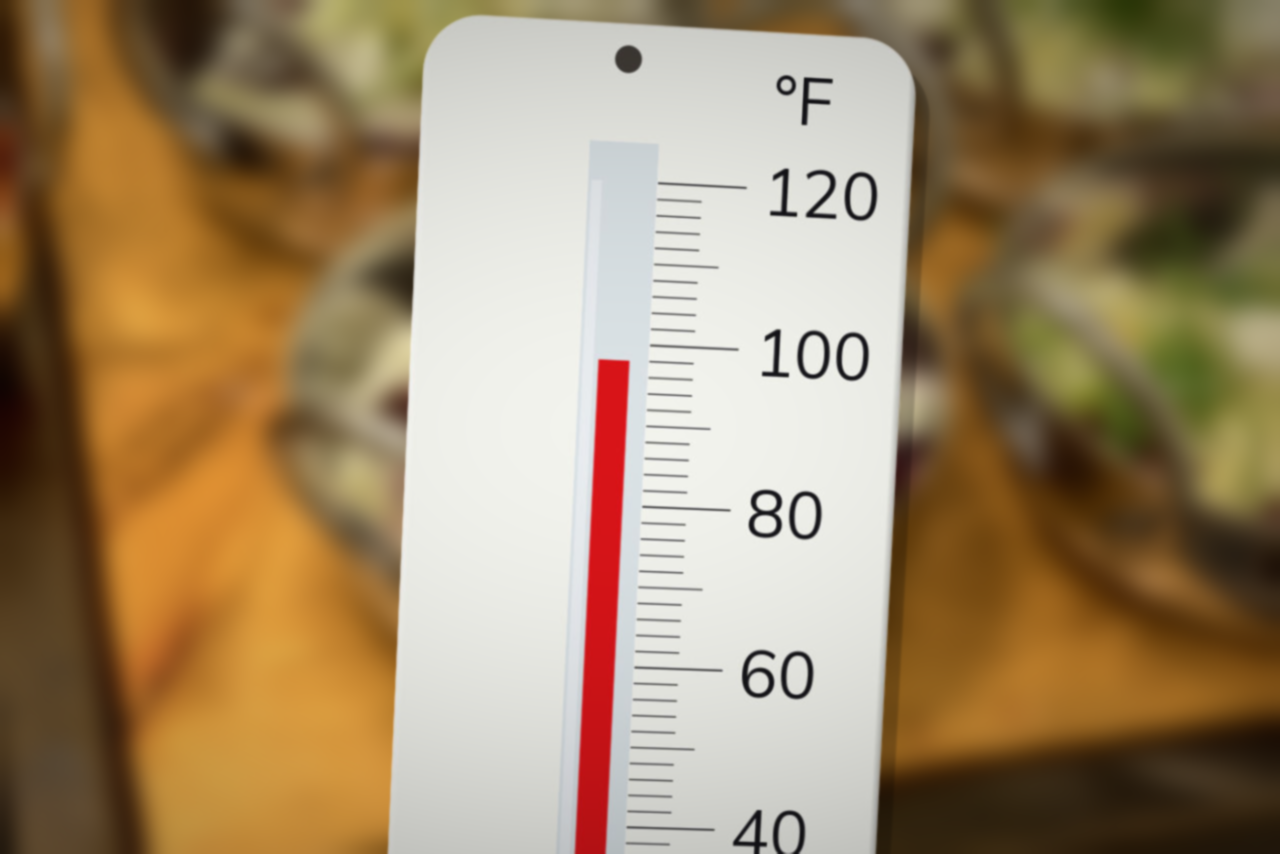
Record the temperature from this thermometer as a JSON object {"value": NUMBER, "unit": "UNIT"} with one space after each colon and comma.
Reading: {"value": 98, "unit": "°F"}
